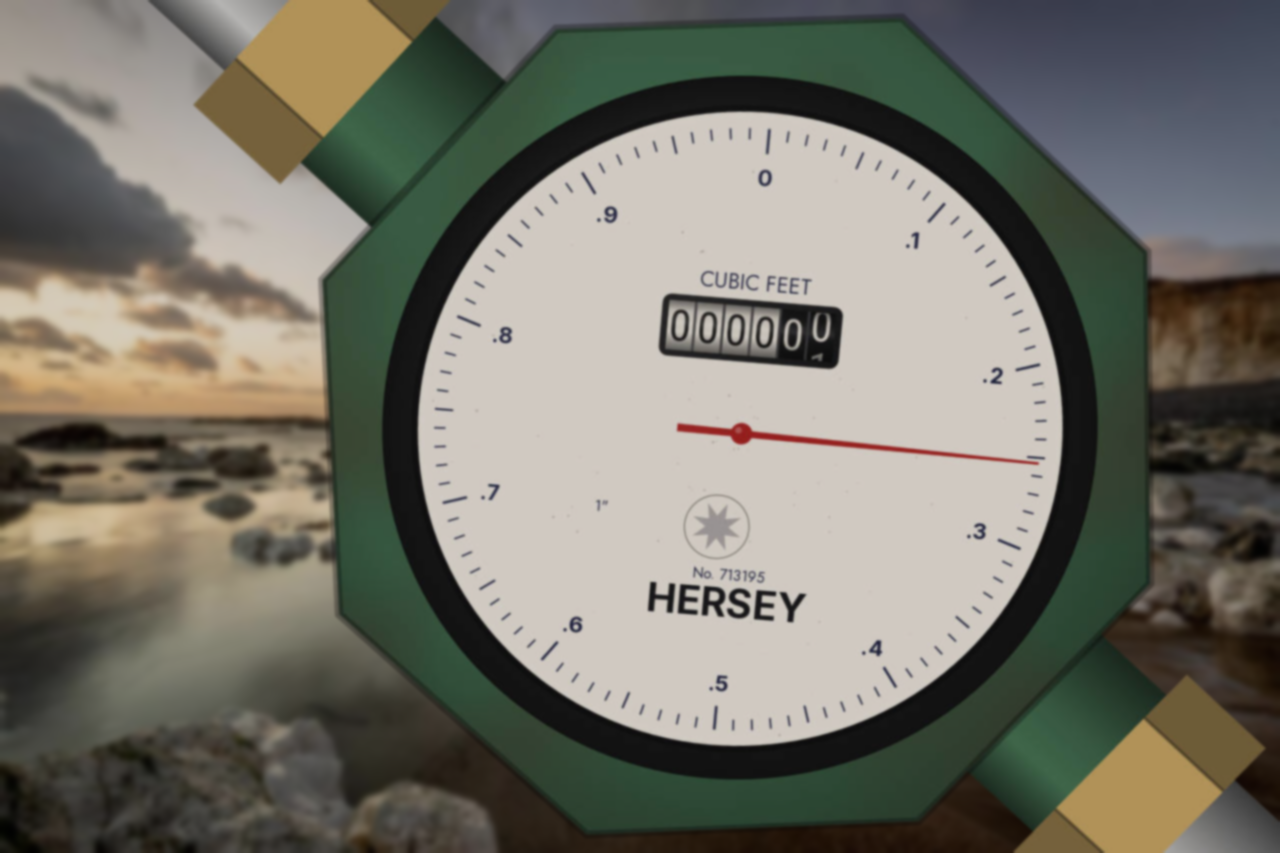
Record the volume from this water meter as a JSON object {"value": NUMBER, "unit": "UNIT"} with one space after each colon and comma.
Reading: {"value": 0.25, "unit": "ft³"}
